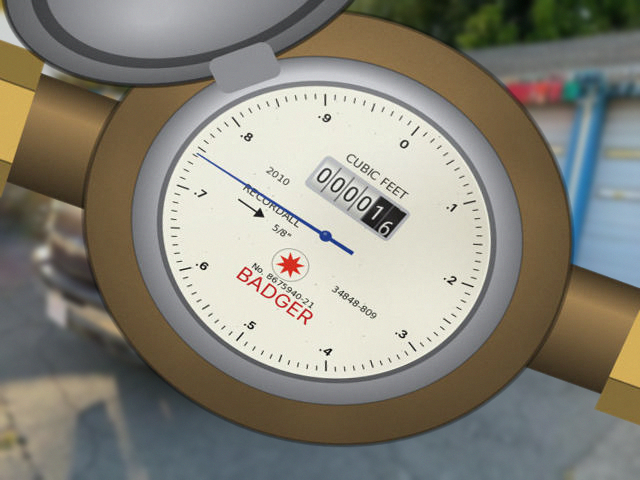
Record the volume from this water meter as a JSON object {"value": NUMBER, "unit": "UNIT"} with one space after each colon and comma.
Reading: {"value": 15.74, "unit": "ft³"}
